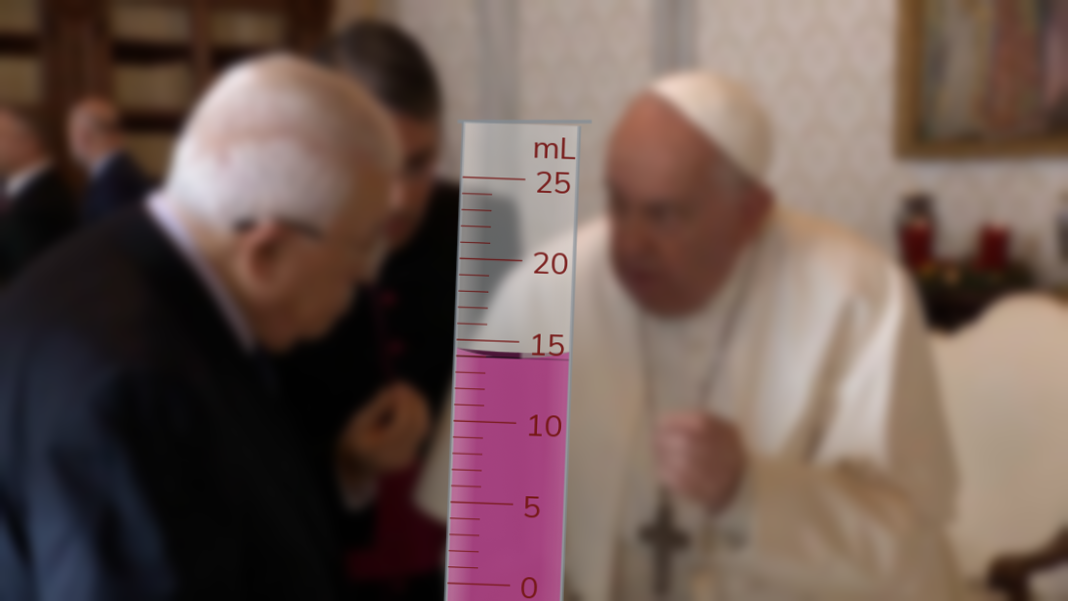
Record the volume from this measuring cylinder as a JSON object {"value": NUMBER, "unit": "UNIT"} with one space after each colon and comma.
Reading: {"value": 14, "unit": "mL"}
